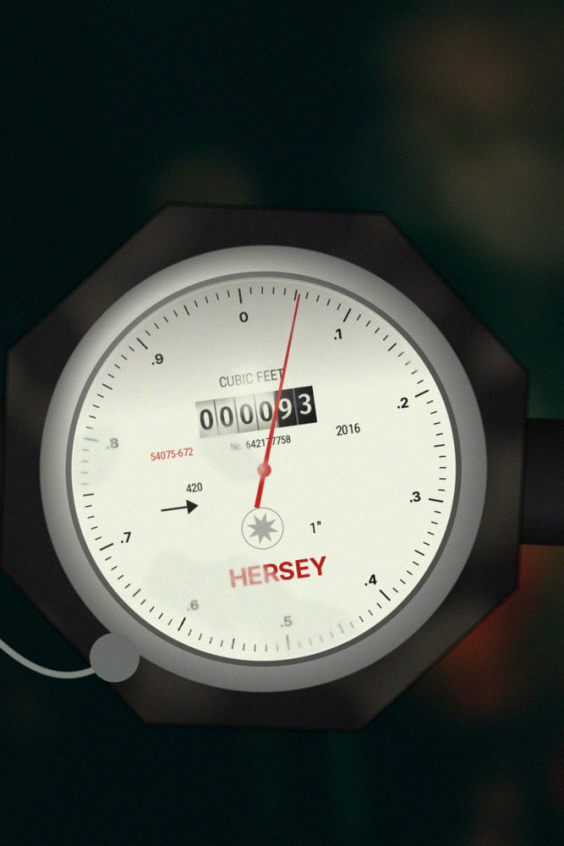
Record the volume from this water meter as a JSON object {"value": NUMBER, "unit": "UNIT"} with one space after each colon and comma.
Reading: {"value": 93.05, "unit": "ft³"}
